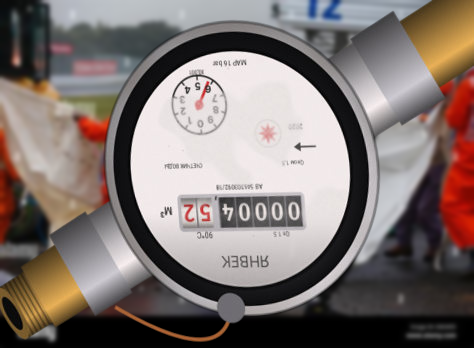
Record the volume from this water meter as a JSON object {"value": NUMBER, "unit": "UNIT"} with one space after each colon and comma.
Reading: {"value": 4.525, "unit": "m³"}
